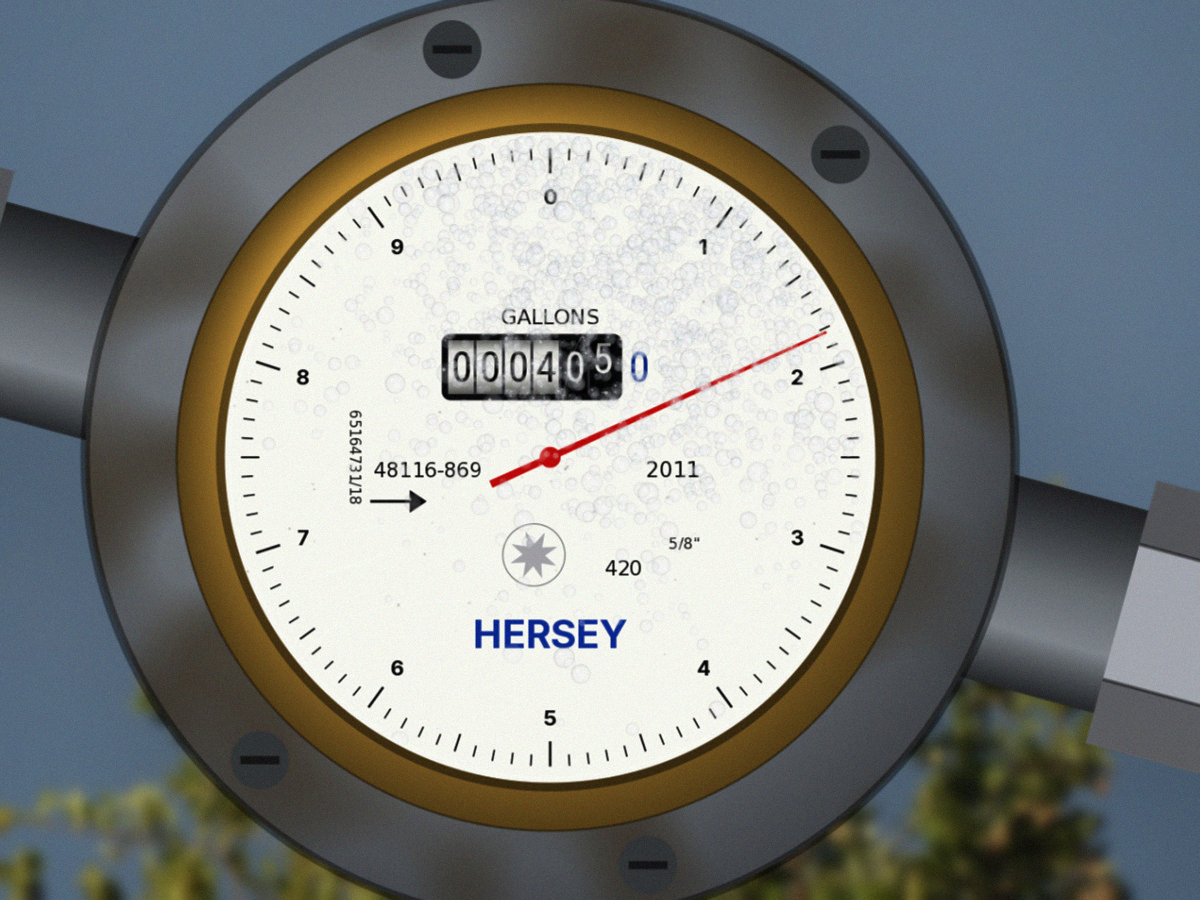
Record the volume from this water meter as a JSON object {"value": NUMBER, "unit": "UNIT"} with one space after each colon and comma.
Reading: {"value": 4051.8, "unit": "gal"}
